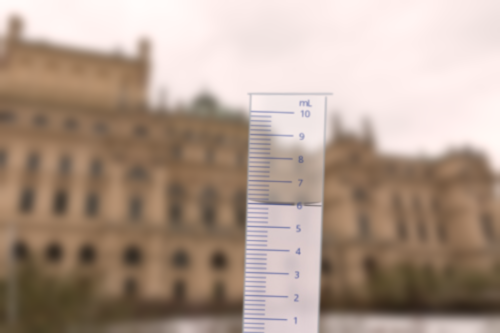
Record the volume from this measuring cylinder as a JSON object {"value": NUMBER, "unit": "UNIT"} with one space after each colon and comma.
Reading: {"value": 6, "unit": "mL"}
